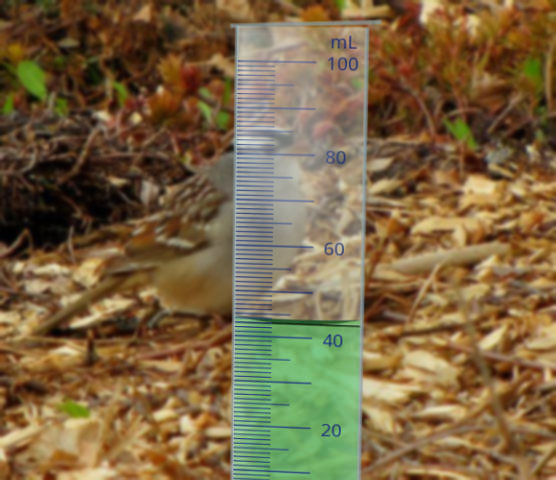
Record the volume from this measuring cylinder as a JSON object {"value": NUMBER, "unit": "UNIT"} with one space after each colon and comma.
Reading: {"value": 43, "unit": "mL"}
